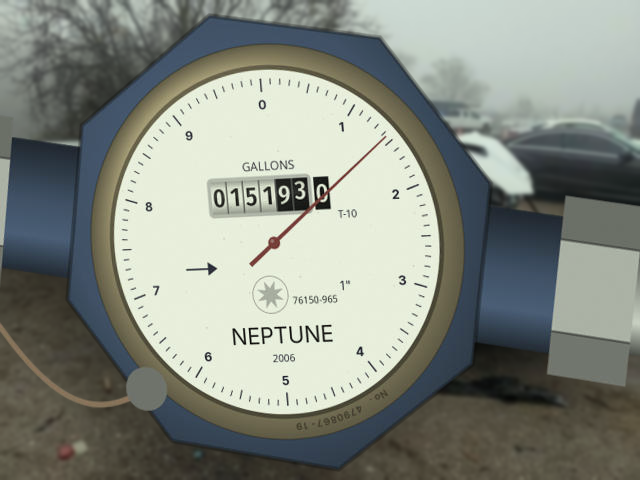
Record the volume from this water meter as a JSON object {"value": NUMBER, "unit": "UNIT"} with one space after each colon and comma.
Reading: {"value": 151931.4, "unit": "gal"}
